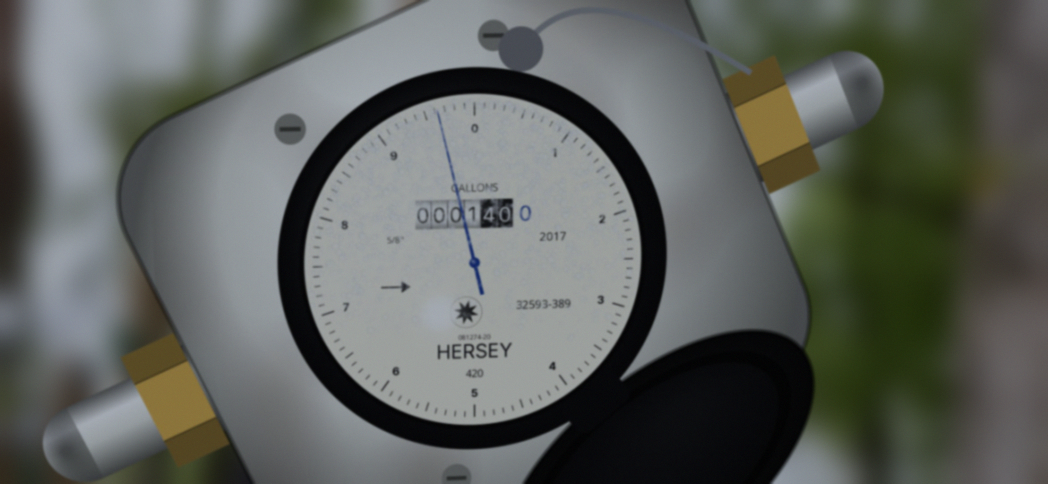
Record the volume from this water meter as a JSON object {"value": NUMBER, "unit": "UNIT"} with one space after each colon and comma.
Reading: {"value": 1399.6, "unit": "gal"}
